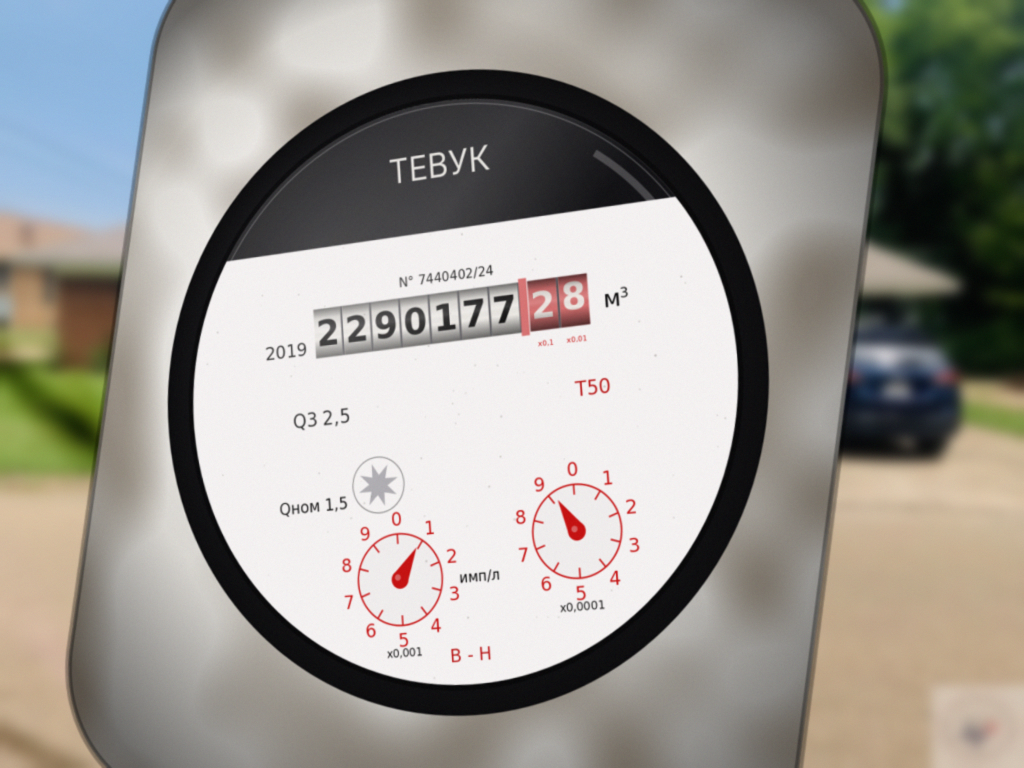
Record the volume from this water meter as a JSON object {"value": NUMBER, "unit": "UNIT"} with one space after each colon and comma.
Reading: {"value": 2290177.2809, "unit": "m³"}
